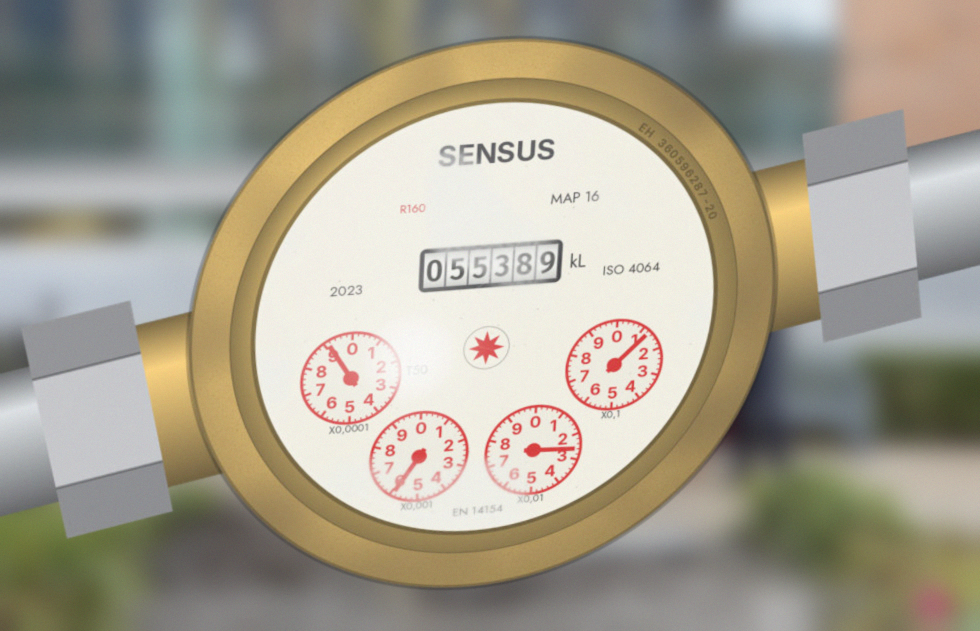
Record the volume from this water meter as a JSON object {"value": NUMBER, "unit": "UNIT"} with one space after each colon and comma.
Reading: {"value": 55389.1259, "unit": "kL"}
